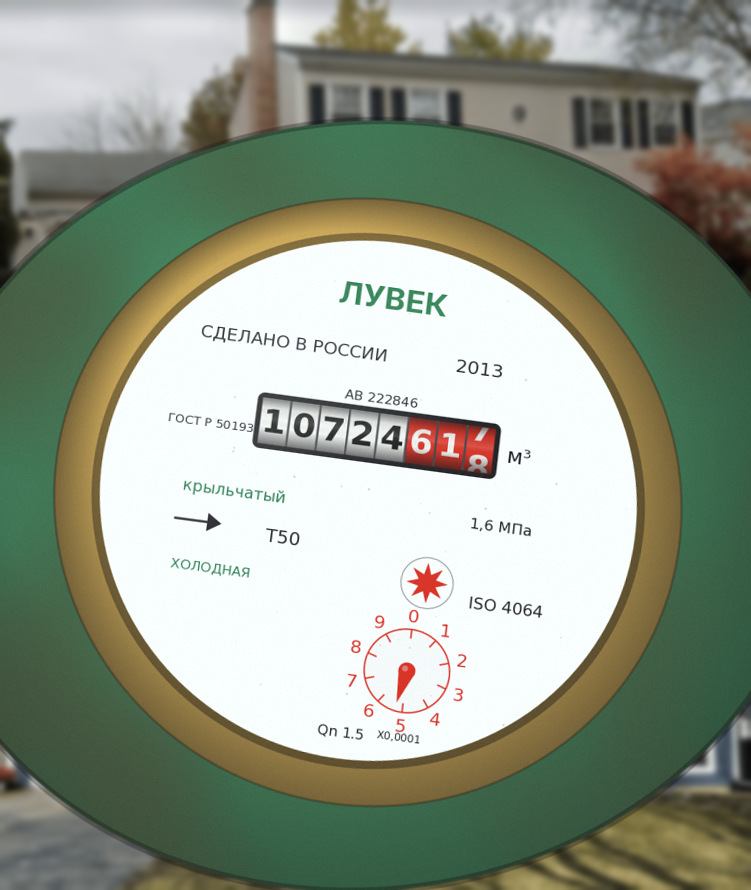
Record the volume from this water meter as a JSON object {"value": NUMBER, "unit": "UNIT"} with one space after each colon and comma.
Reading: {"value": 10724.6175, "unit": "m³"}
